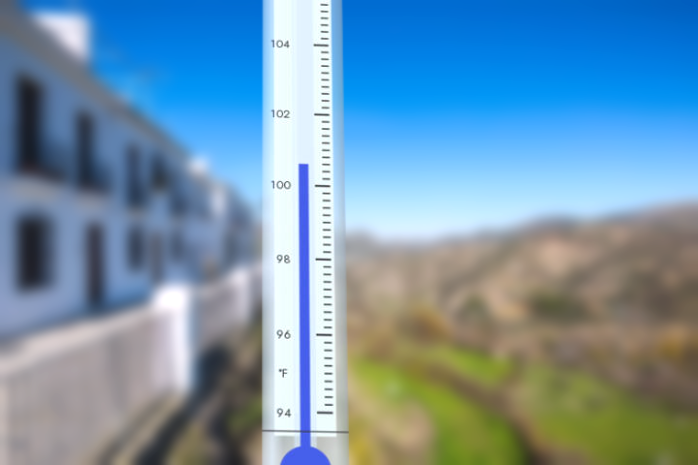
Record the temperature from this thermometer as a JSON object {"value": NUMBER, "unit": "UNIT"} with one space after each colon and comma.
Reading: {"value": 100.6, "unit": "°F"}
